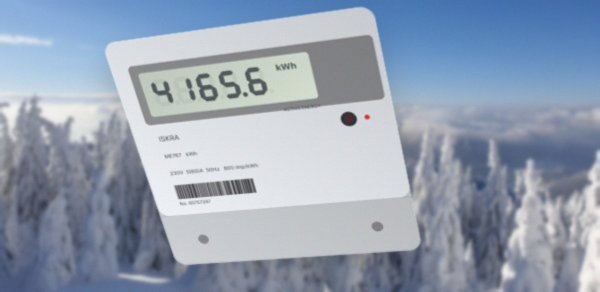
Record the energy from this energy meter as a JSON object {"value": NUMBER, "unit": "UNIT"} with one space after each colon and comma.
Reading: {"value": 4165.6, "unit": "kWh"}
